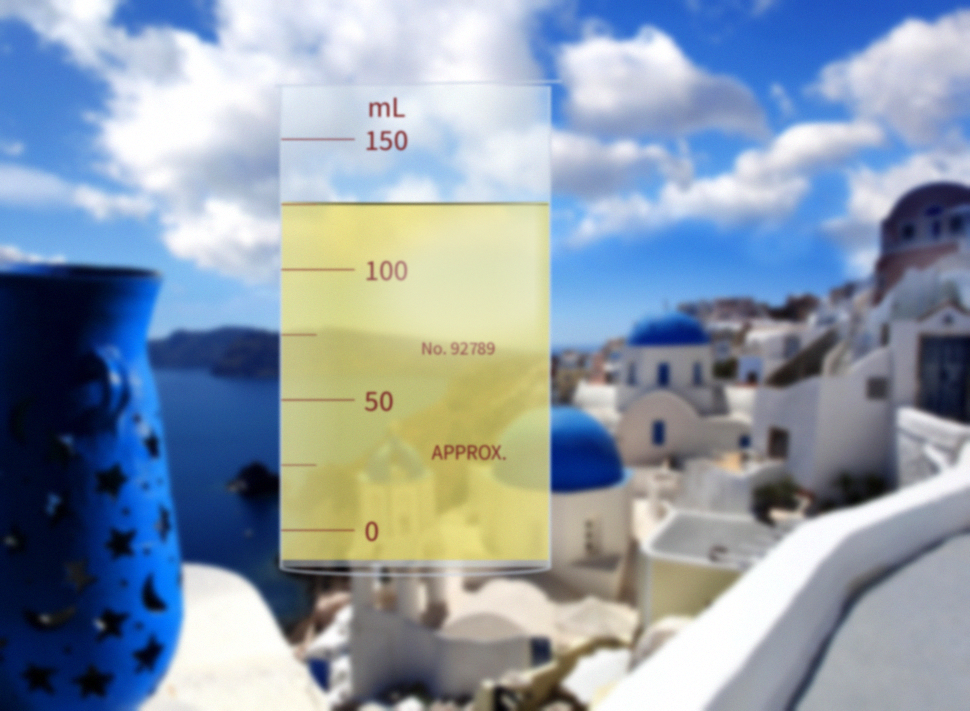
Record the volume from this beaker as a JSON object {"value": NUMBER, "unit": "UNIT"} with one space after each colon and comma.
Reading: {"value": 125, "unit": "mL"}
